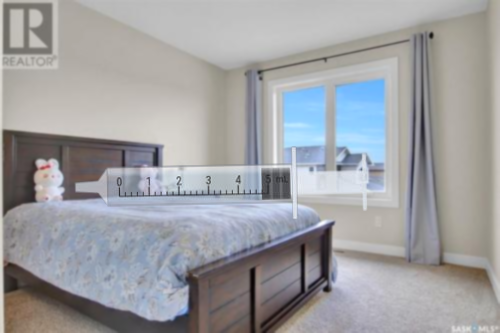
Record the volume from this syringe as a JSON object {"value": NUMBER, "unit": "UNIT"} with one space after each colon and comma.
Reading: {"value": 4.8, "unit": "mL"}
